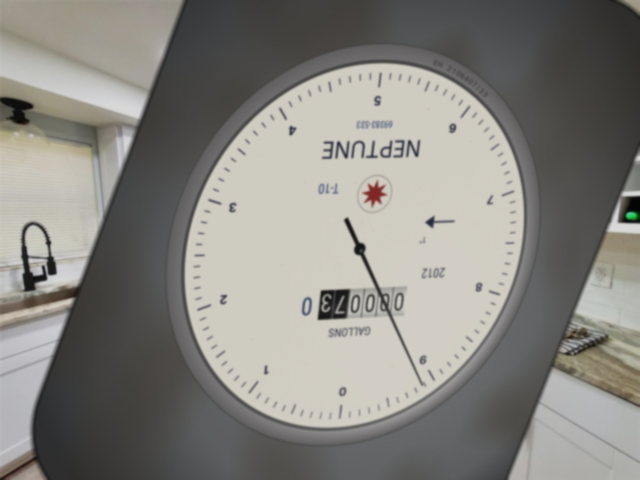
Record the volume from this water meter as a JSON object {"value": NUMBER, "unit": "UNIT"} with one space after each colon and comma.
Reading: {"value": 729.1, "unit": "gal"}
